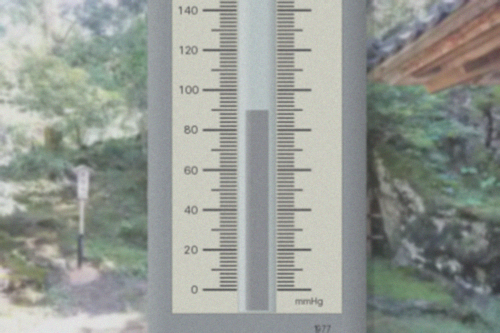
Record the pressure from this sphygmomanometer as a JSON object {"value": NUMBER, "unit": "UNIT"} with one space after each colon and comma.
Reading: {"value": 90, "unit": "mmHg"}
